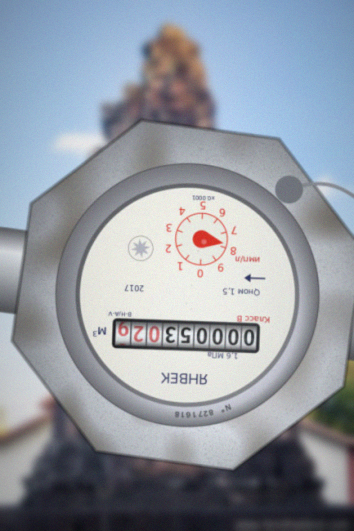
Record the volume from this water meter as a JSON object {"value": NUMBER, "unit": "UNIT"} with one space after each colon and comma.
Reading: {"value": 53.0287, "unit": "m³"}
